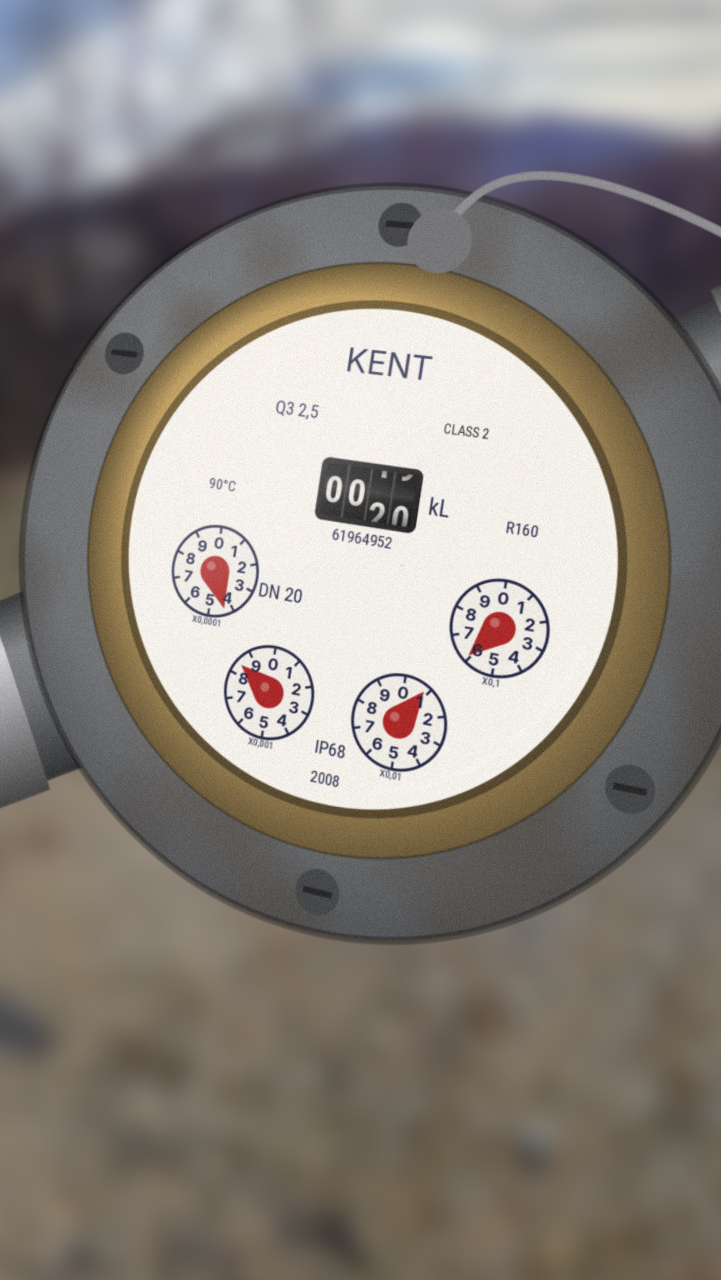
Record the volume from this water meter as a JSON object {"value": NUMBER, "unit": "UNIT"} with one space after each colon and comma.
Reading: {"value": 19.6084, "unit": "kL"}
